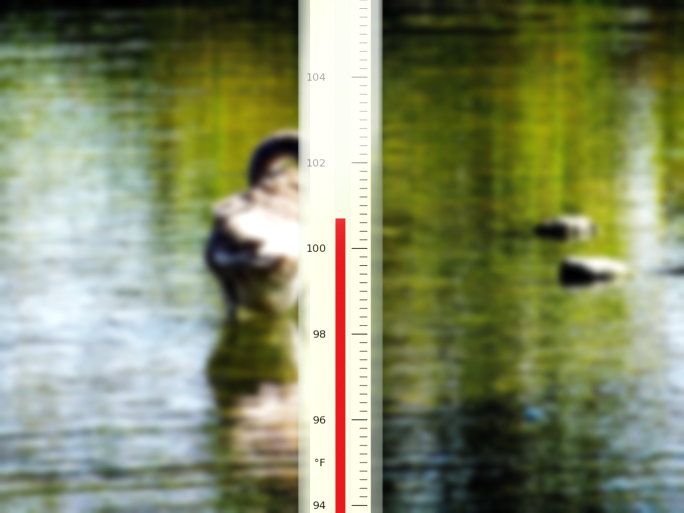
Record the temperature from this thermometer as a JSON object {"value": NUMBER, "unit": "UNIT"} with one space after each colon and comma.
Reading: {"value": 100.7, "unit": "°F"}
